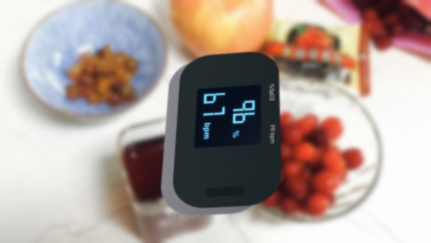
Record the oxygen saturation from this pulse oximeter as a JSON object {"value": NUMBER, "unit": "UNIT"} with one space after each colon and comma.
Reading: {"value": 96, "unit": "%"}
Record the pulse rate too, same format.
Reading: {"value": 67, "unit": "bpm"}
